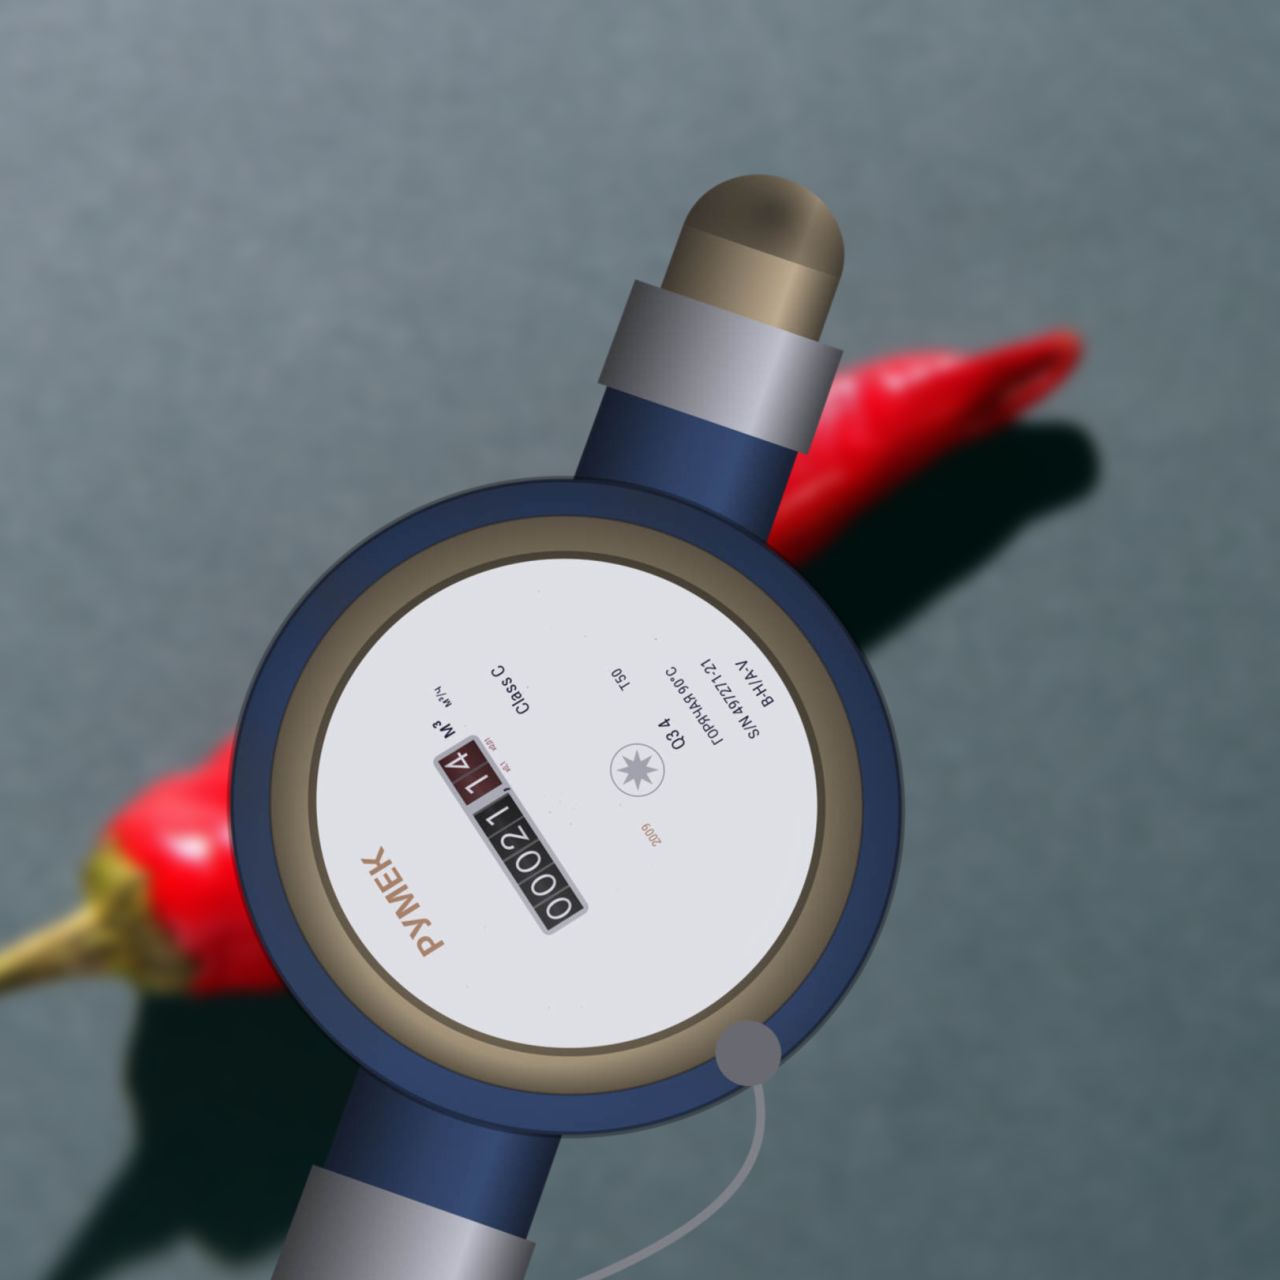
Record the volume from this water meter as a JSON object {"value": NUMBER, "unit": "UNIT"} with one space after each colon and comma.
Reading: {"value": 21.14, "unit": "m³"}
